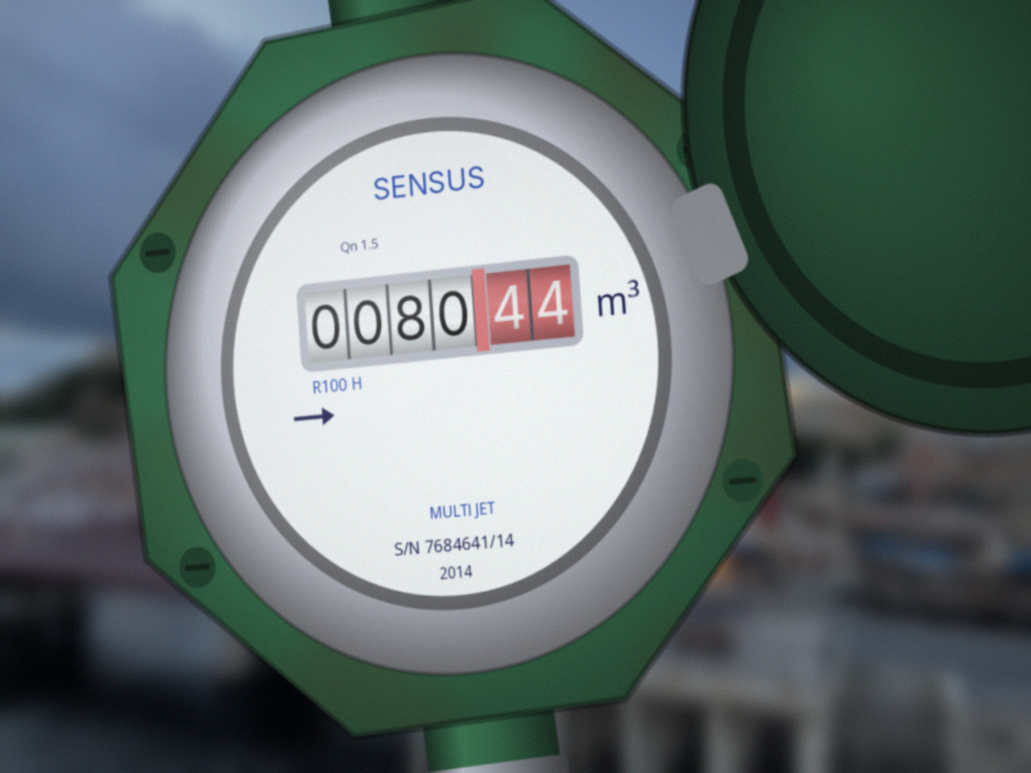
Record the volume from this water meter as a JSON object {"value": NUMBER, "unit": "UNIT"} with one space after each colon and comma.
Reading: {"value": 80.44, "unit": "m³"}
